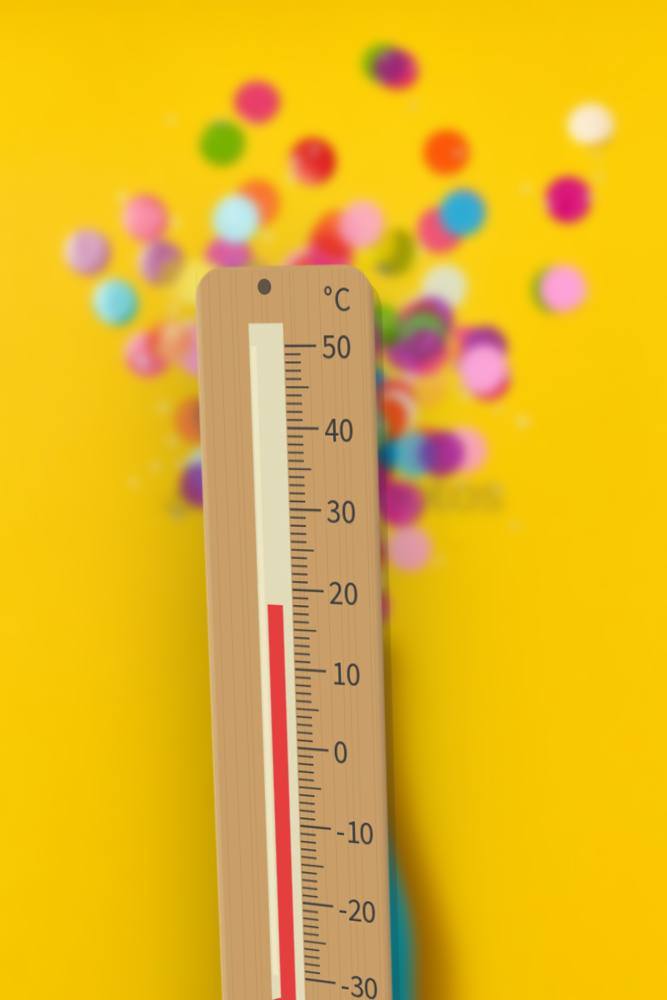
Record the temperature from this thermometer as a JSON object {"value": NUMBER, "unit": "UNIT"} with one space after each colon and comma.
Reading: {"value": 18, "unit": "°C"}
